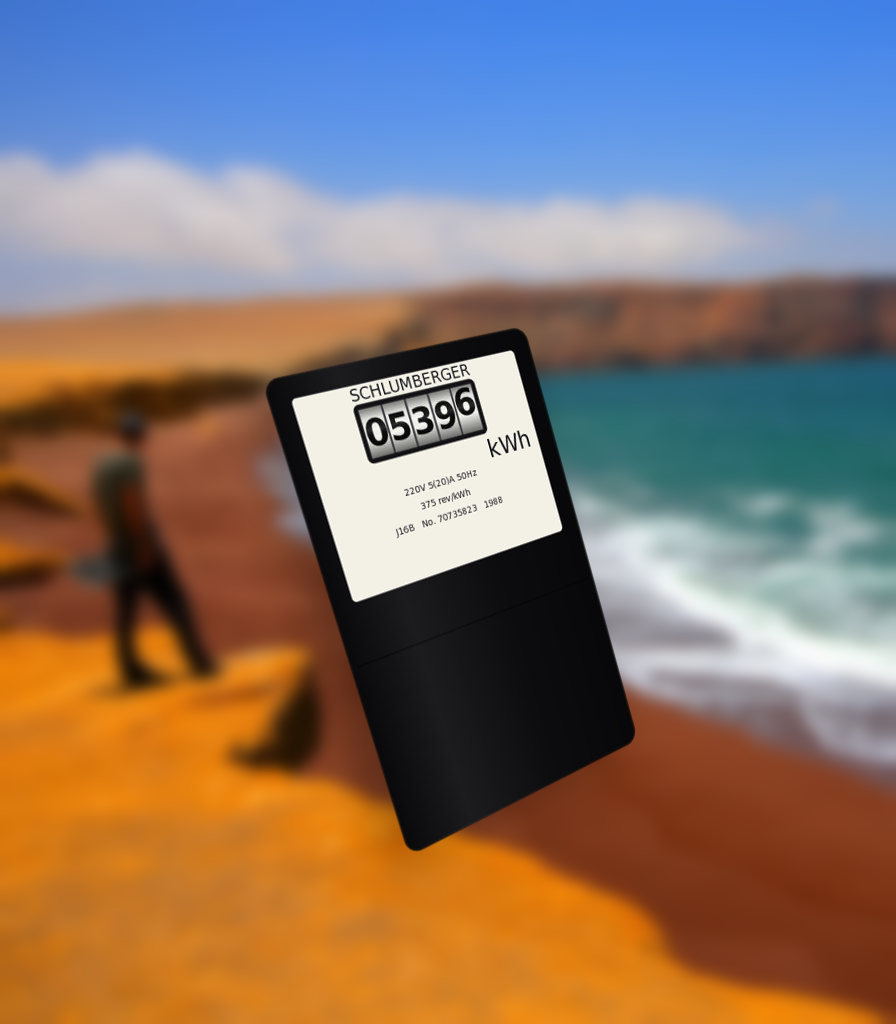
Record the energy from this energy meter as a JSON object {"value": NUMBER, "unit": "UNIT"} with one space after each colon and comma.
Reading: {"value": 5396, "unit": "kWh"}
